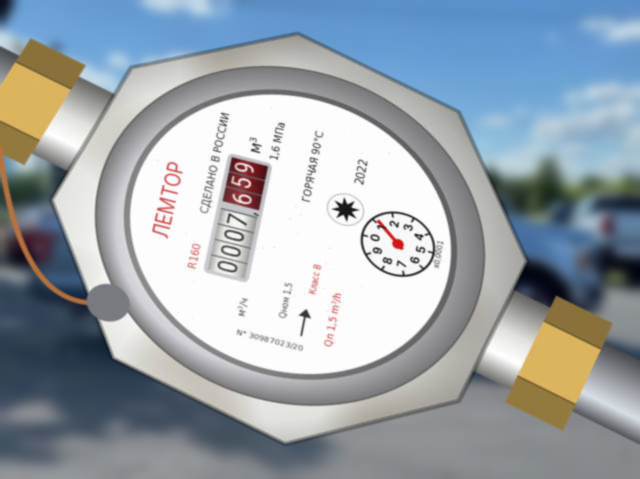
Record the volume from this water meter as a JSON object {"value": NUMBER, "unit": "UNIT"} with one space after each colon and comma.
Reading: {"value": 7.6591, "unit": "m³"}
